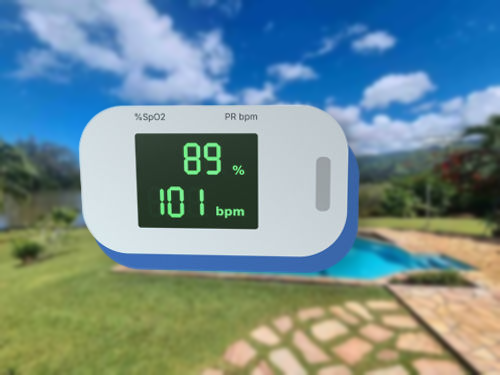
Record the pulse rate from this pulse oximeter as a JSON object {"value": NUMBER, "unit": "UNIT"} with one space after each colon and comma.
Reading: {"value": 101, "unit": "bpm"}
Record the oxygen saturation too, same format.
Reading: {"value": 89, "unit": "%"}
